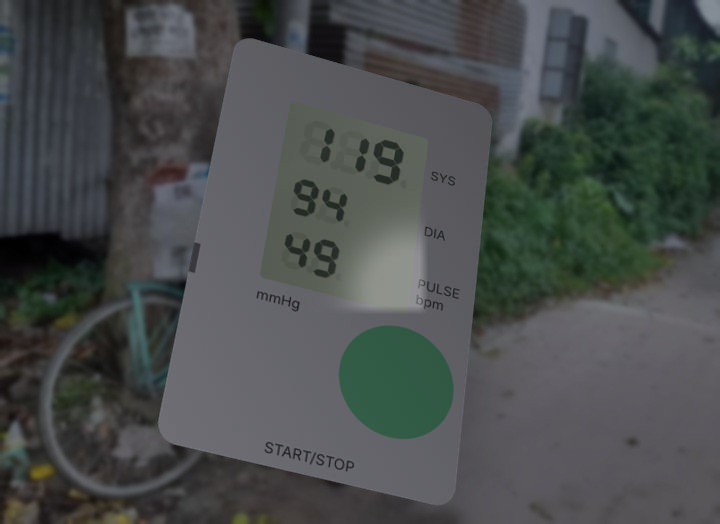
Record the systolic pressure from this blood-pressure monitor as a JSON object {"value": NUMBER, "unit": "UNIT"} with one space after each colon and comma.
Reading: {"value": 119, "unit": "mmHg"}
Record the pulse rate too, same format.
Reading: {"value": 49, "unit": "bpm"}
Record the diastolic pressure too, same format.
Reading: {"value": 94, "unit": "mmHg"}
